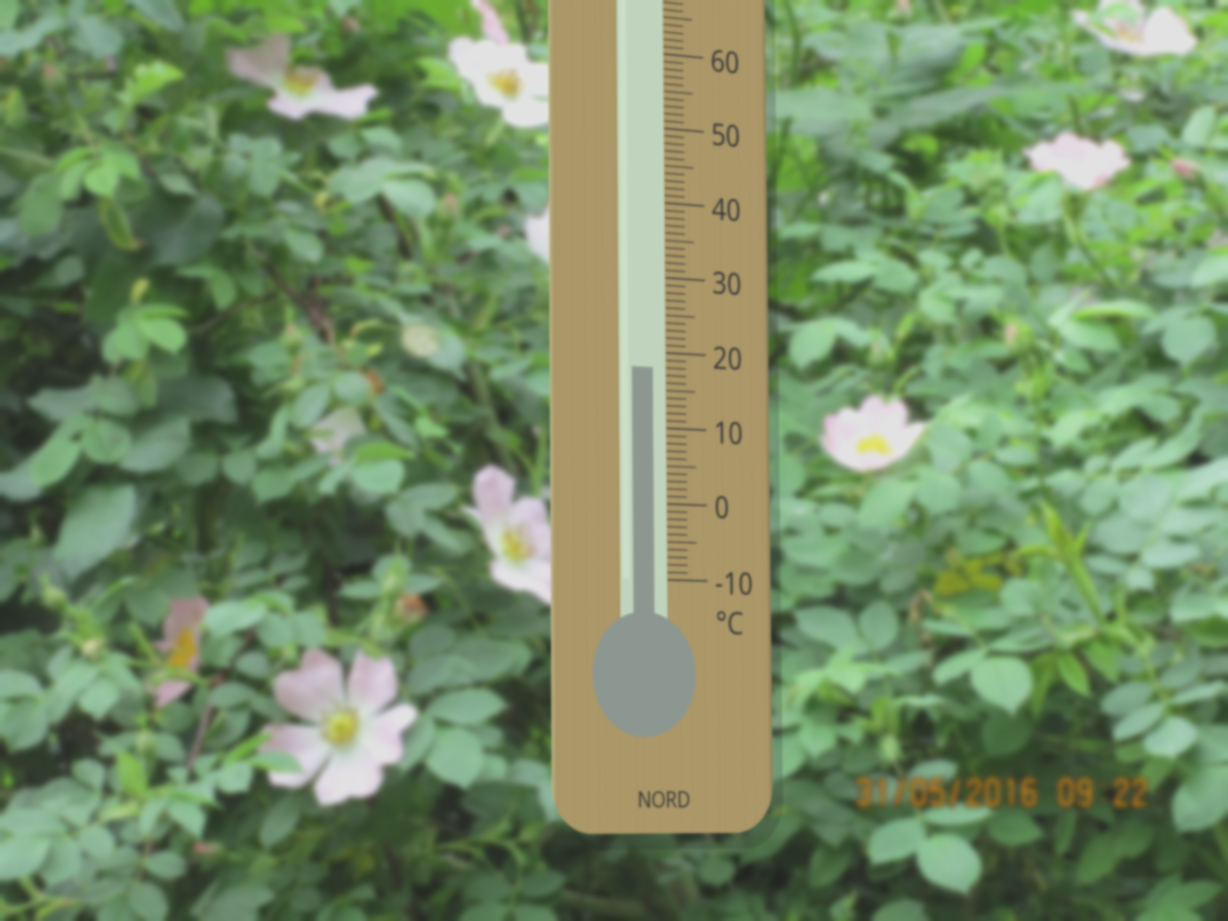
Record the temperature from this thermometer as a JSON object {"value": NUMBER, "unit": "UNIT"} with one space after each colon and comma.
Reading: {"value": 18, "unit": "°C"}
